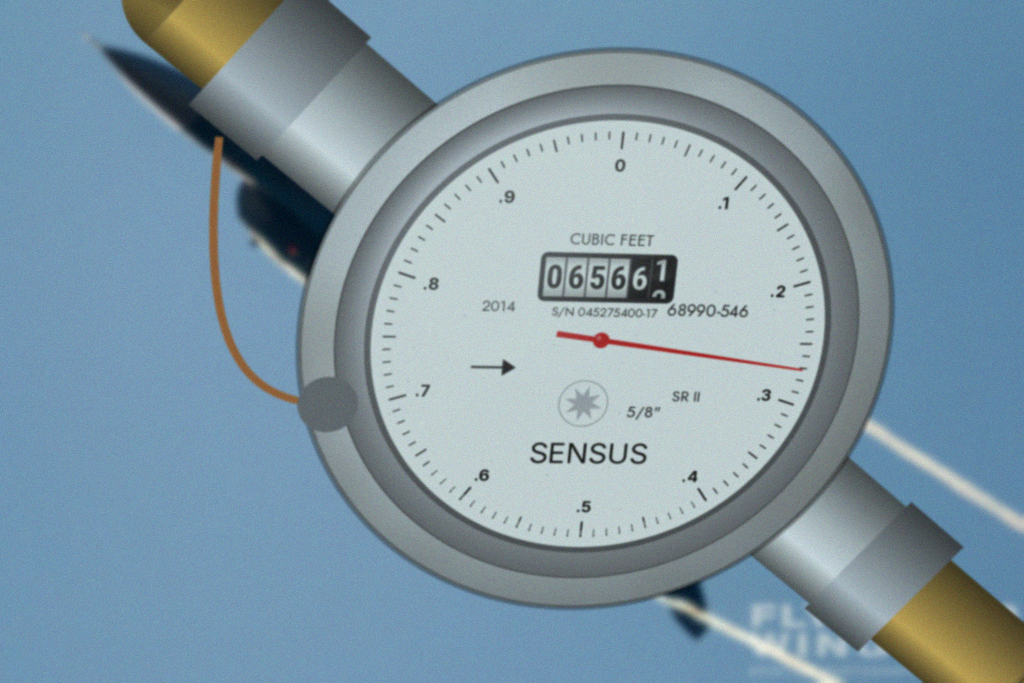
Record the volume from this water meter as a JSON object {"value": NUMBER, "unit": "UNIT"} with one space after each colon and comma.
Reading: {"value": 65661.27, "unit": "ft³"}
